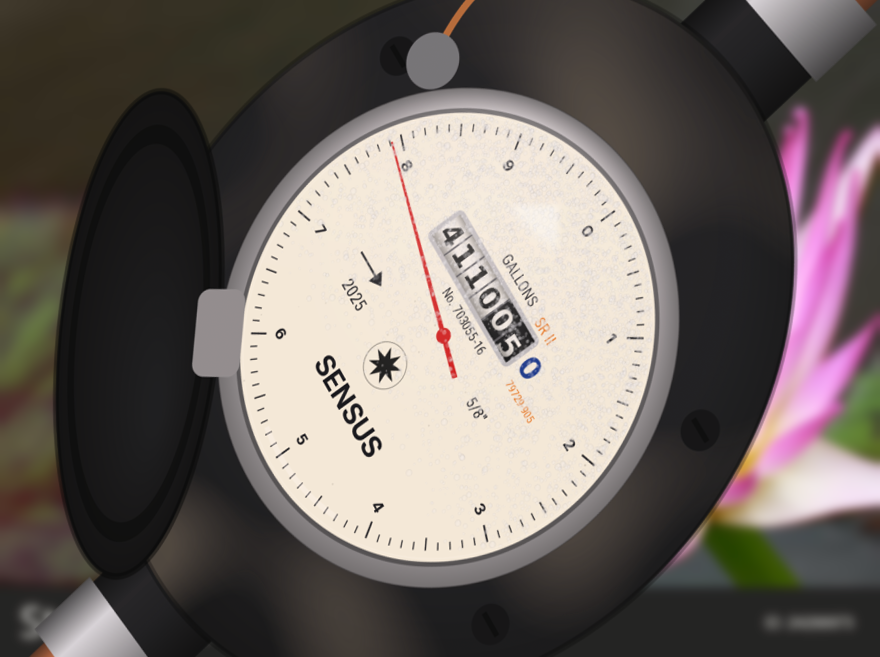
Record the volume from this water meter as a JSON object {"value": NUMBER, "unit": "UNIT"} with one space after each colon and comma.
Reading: {"value": 4110047.9, "unit": "gal"}
